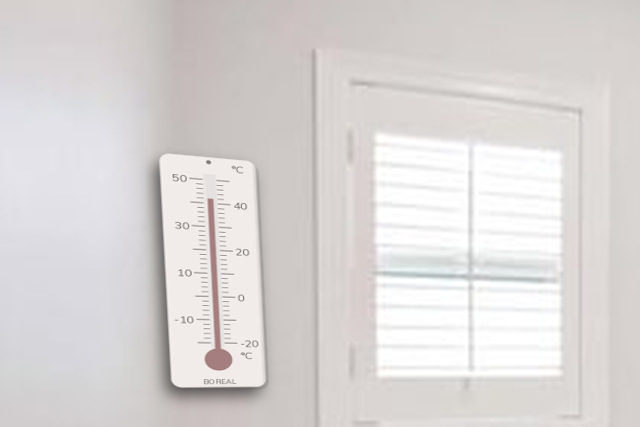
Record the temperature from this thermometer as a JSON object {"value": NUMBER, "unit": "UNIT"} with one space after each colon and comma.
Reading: {"value": 42, "unit": "°C"}
